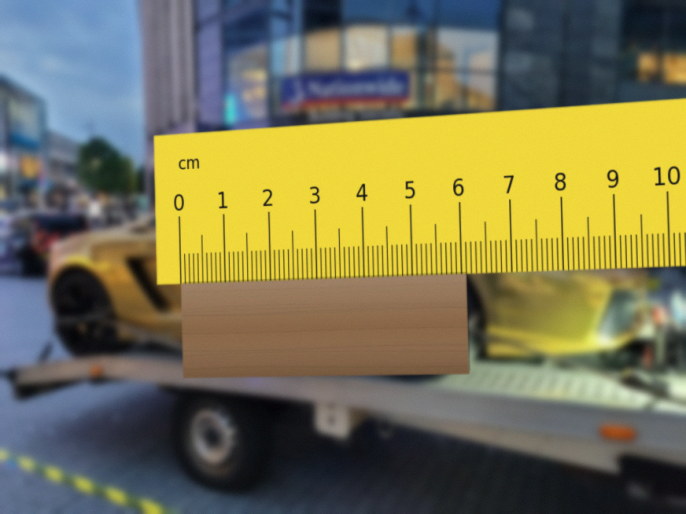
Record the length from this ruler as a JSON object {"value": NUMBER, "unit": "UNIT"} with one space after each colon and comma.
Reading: {"value": 6.1, "unit": "cm"}
